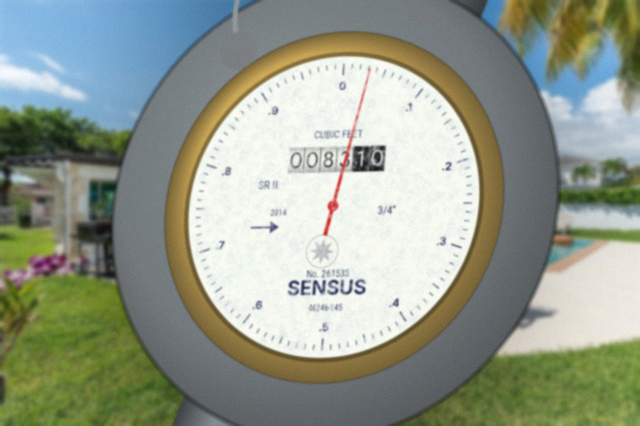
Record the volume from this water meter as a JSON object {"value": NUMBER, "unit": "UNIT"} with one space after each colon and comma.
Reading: {"value": 8310.03, "unit": "ft³"}
